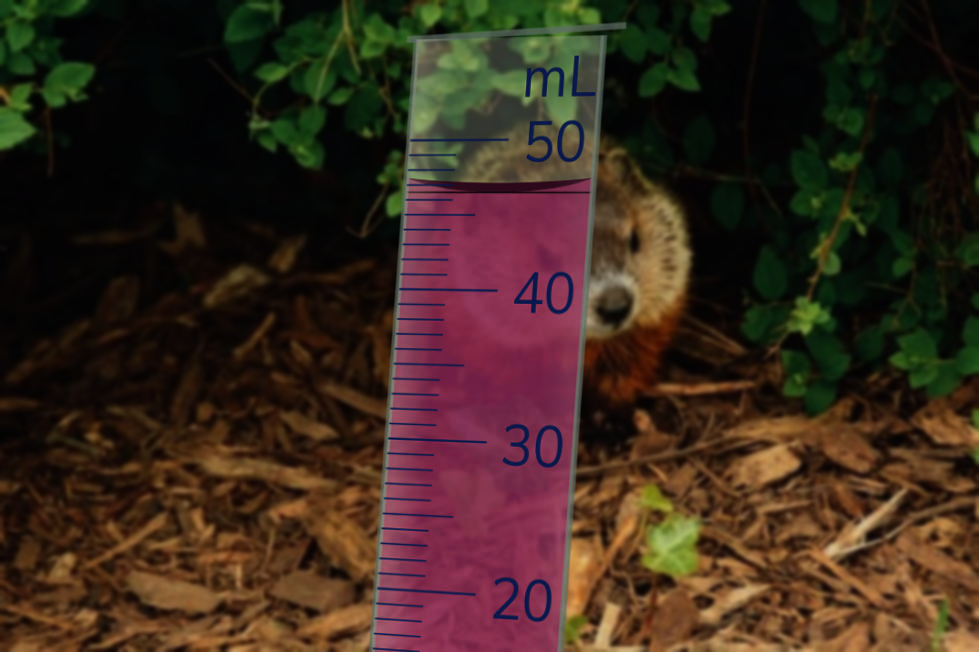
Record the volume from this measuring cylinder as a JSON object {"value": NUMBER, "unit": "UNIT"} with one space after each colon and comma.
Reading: {"value": 46.5, "unit": "mL"}
